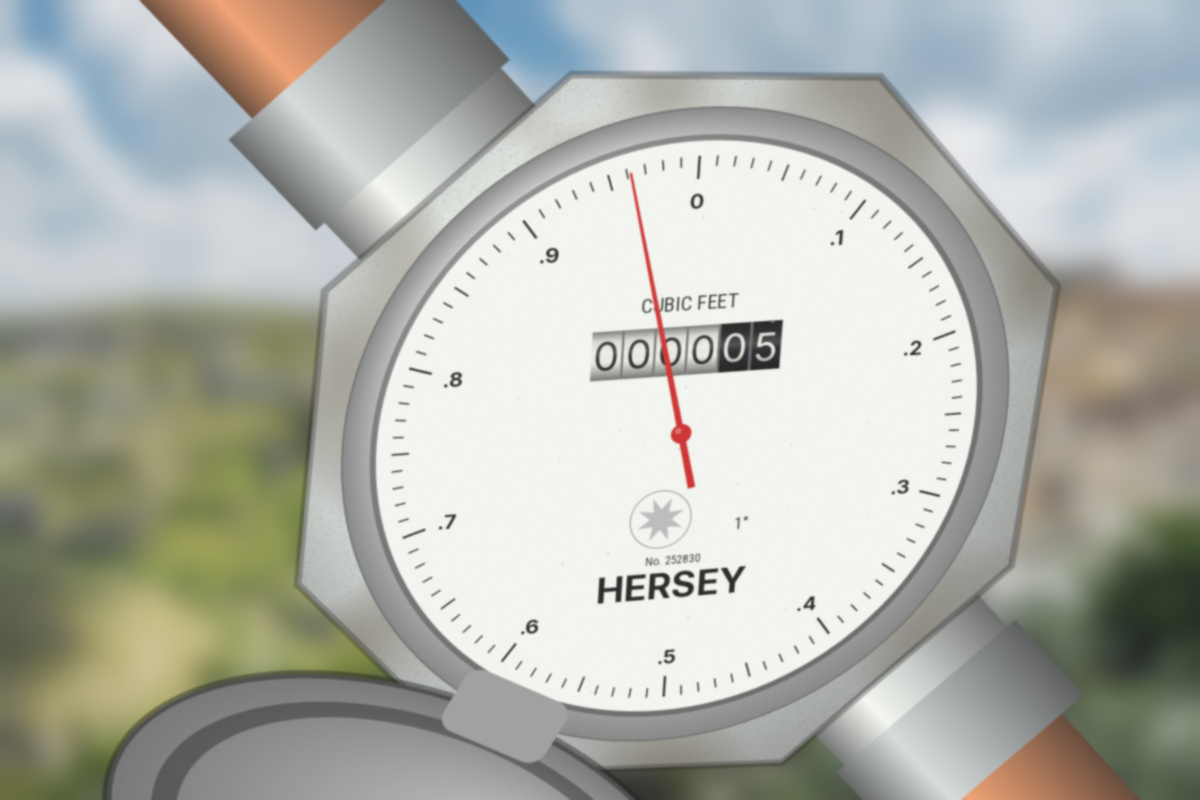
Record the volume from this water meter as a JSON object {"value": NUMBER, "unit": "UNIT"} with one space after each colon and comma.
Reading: {"value": 4.96, "unit": "ft³"}
